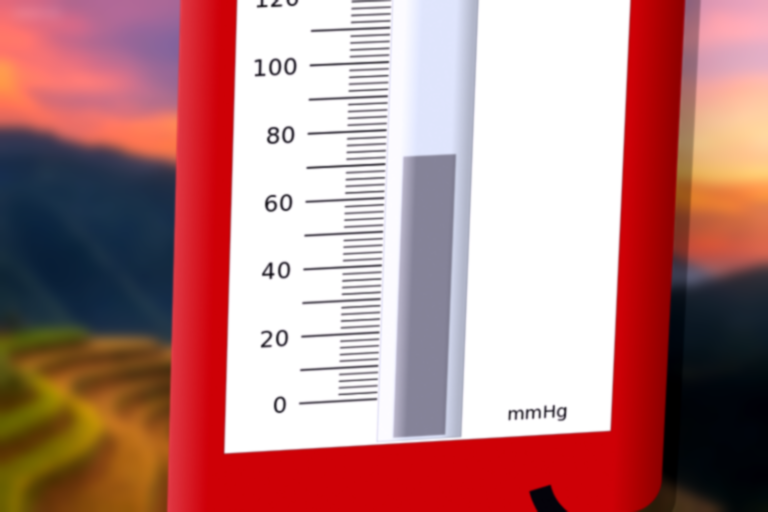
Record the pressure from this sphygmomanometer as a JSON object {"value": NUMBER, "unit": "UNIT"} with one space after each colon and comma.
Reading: {"value": 72, "unit": "mmHg"}
